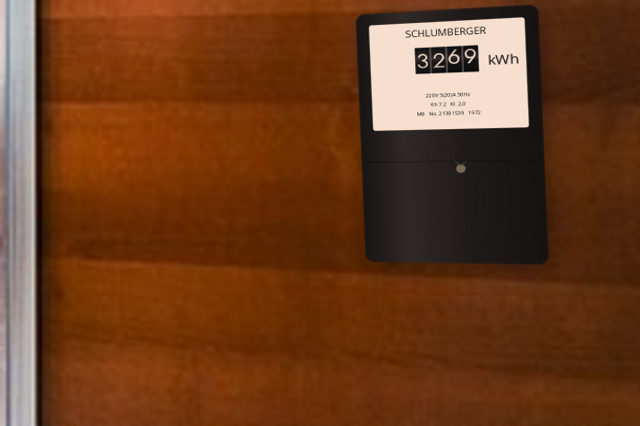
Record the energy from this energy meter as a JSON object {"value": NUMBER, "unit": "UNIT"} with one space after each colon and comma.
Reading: {"value": 3269, "unit": "kWh"}
